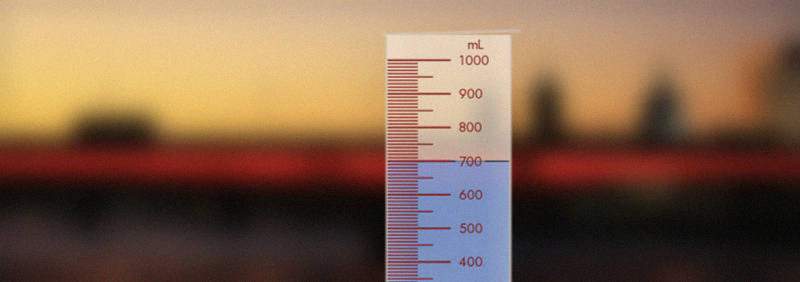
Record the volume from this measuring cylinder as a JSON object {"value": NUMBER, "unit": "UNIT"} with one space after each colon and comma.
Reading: {"value": 700, "unit": "mL"}
